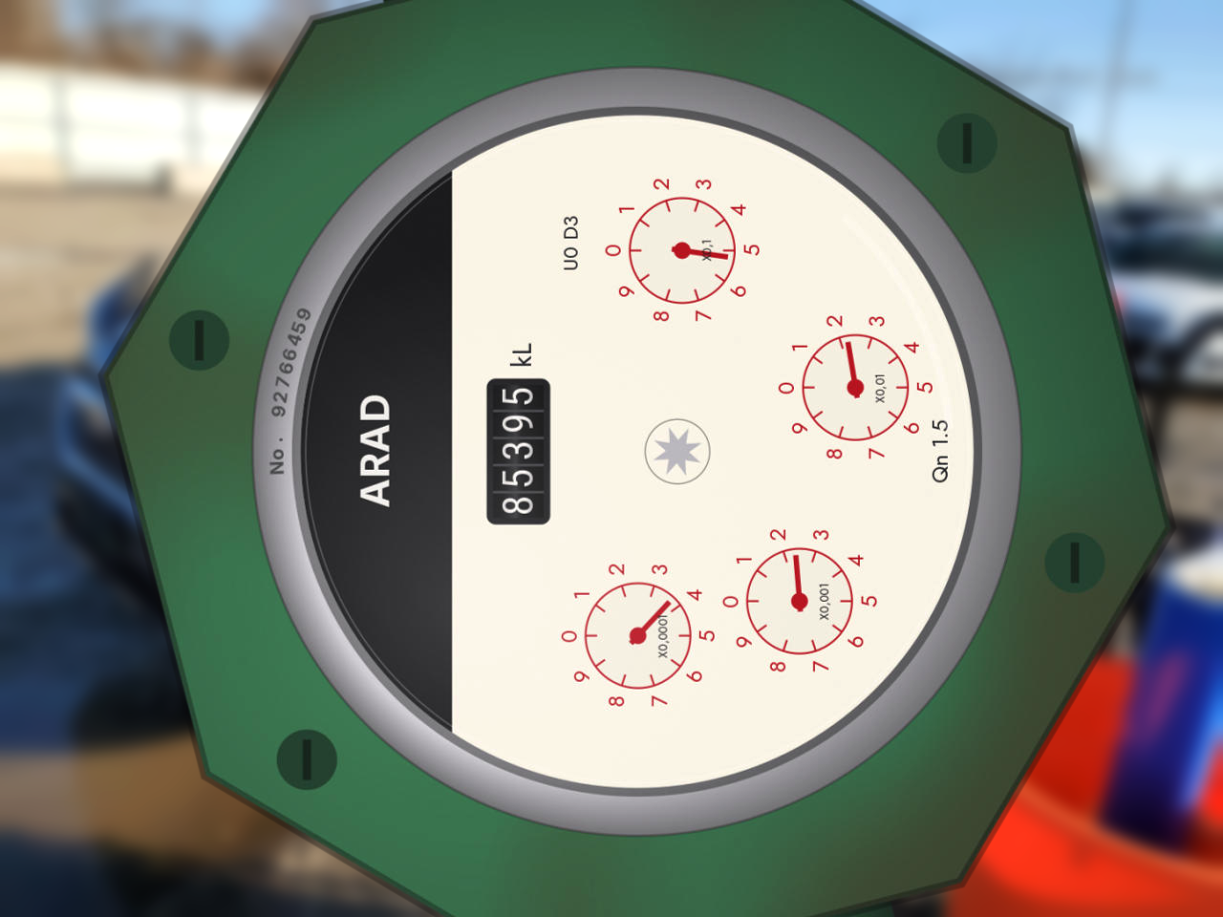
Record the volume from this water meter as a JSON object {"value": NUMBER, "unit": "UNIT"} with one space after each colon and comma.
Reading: {"value": 85395.5223, "unit": "kL"}
